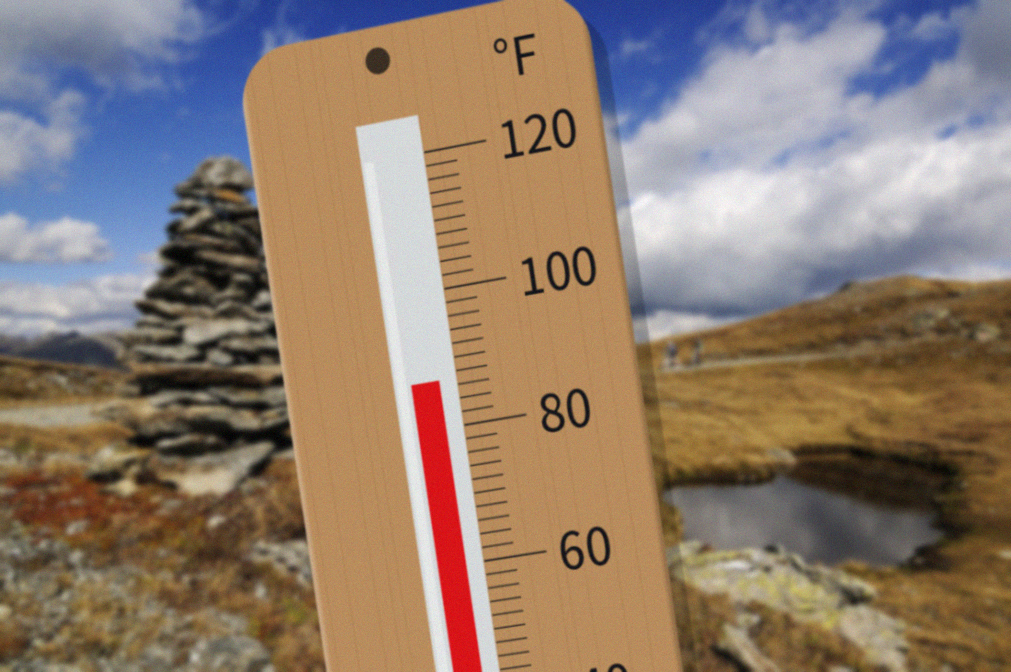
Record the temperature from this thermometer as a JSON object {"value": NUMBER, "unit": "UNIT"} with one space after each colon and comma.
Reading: {"value": 87, "unit": "°F"}
